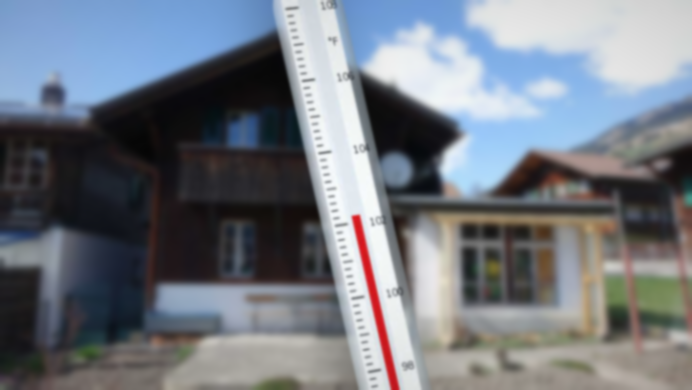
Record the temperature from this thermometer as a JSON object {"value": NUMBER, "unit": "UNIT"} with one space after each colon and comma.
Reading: {"value": 102.2, "unit": "°F"}
